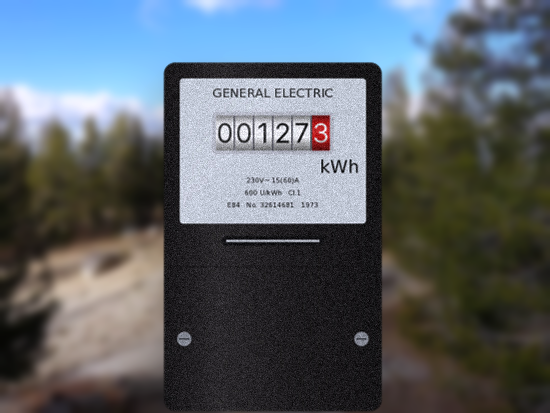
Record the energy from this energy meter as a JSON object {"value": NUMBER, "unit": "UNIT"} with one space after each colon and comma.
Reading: {"value": 127.3, "unit": "kWh"}
